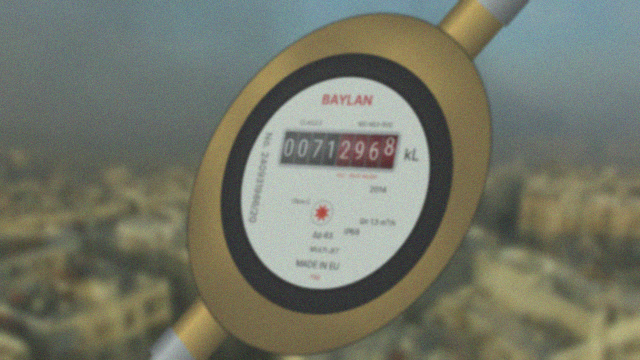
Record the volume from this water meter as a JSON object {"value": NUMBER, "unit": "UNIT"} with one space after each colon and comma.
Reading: {"value": 71.2968, "unit": "kL"}
